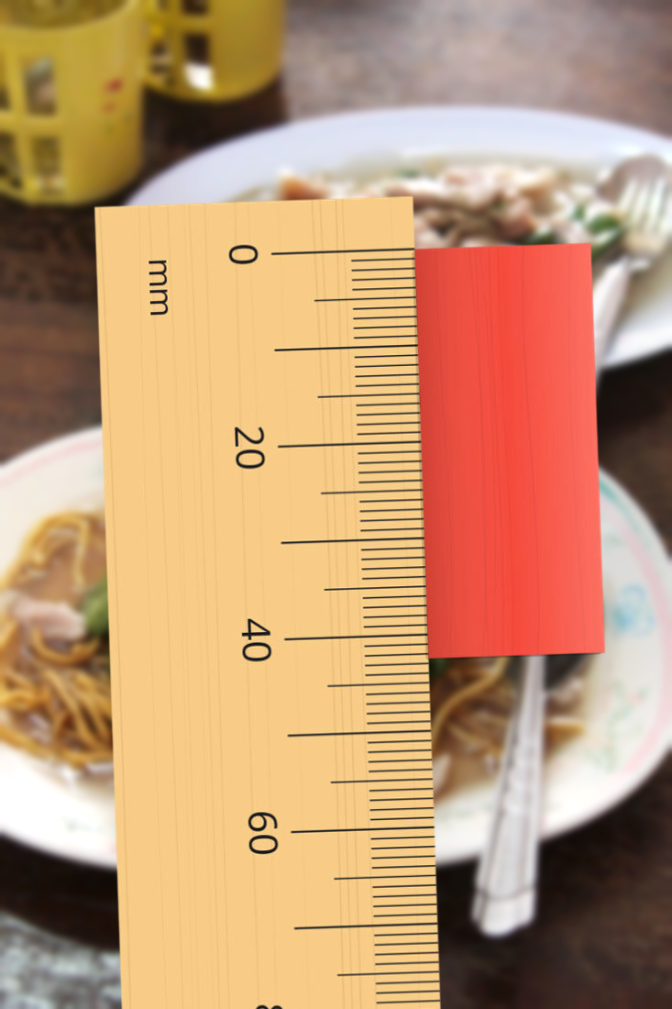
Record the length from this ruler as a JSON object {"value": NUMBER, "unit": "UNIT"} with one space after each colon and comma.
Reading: {"value": 42.5, "unit": "mm"}
